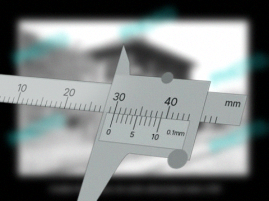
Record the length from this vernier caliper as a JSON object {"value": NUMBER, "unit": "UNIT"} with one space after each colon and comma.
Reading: {"value": 30.0, "unit": "mm"}
